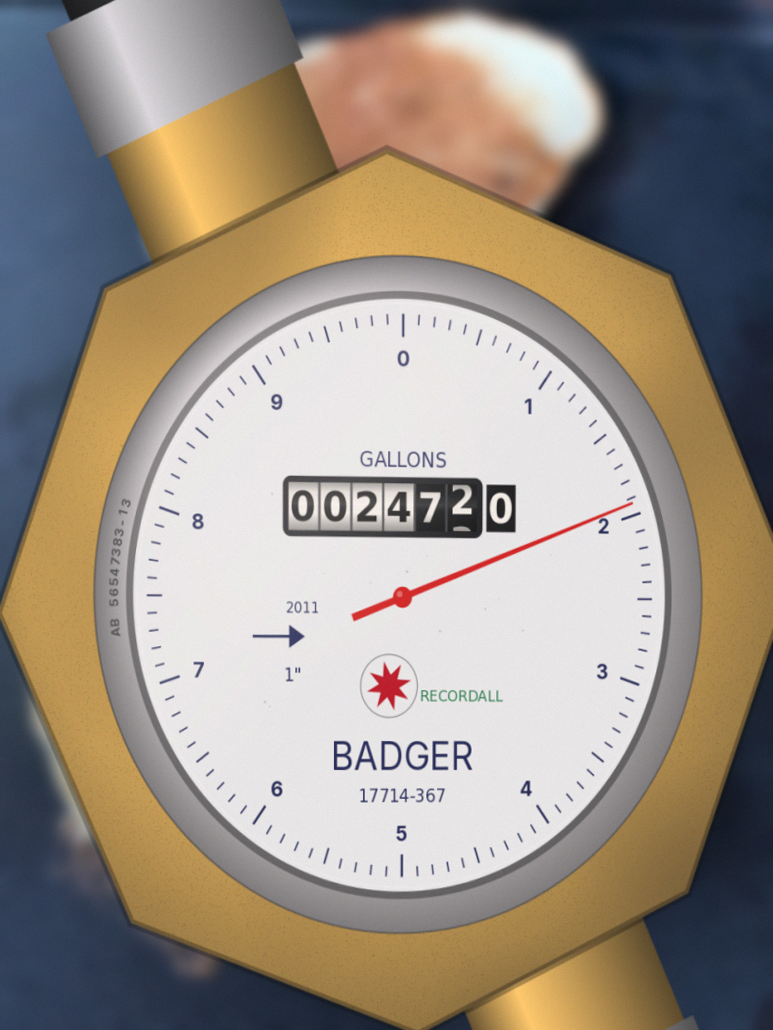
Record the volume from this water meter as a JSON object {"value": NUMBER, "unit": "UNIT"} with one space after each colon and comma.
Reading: {"value": 24721.9, "unit": "gal"}
